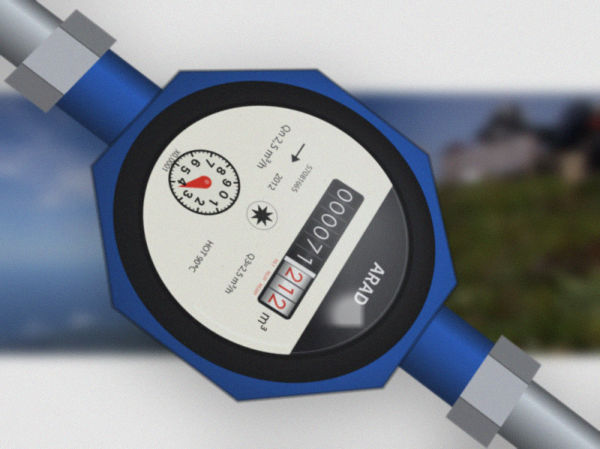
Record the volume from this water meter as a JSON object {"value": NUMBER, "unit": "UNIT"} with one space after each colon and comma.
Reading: {"value": 71.2123, "unit": "m³"}
